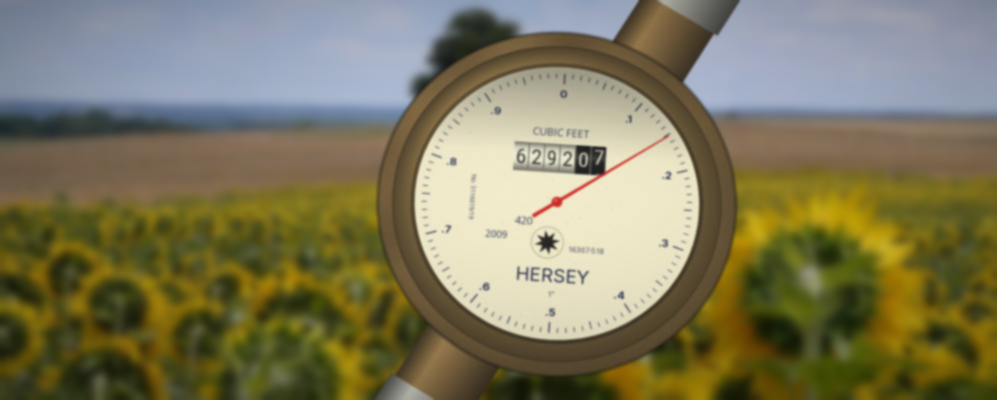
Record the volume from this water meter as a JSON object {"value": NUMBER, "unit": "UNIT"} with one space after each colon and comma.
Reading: {"value": 629207.15, "unit": "ft³"}
